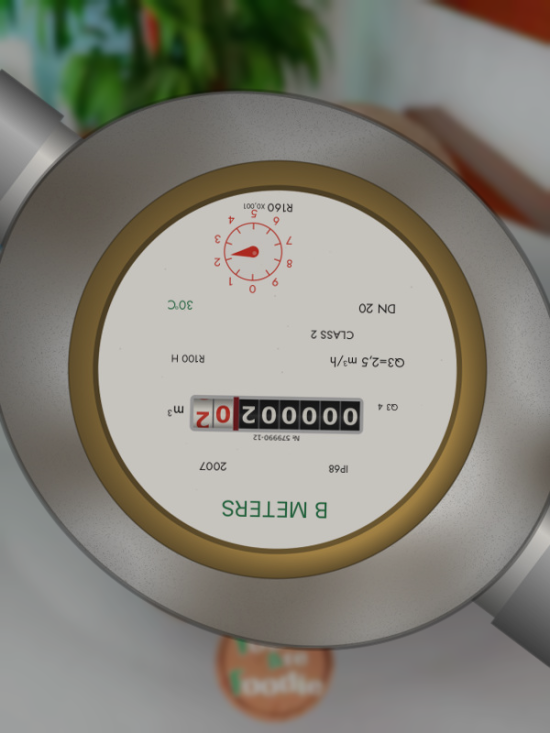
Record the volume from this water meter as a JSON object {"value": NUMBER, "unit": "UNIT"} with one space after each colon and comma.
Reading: {"value": 2.022, "unit": "m³"}
